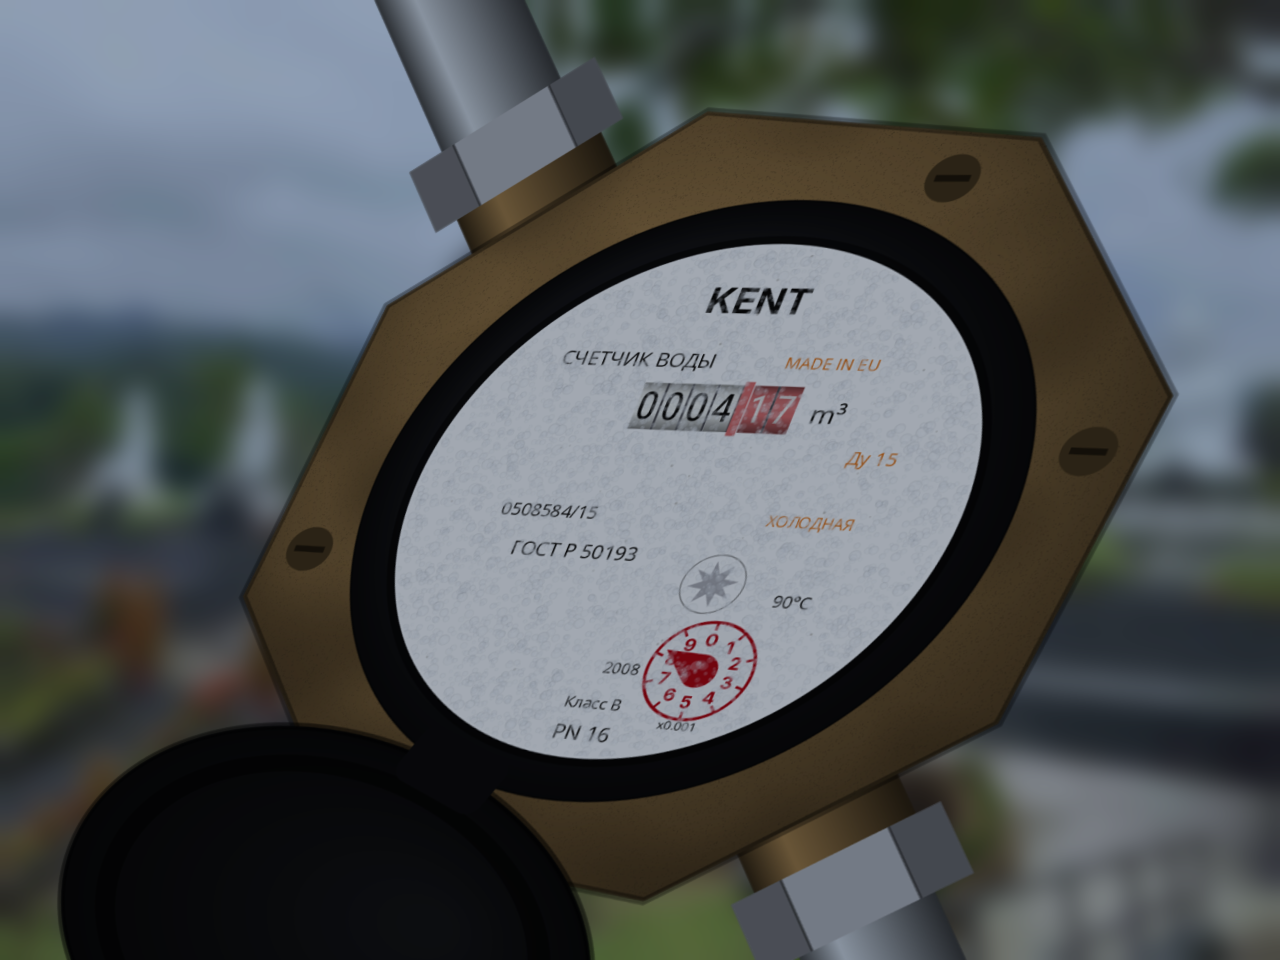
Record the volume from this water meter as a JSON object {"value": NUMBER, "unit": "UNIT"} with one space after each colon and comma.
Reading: {"value": 4.178, "unit": "m³"}
